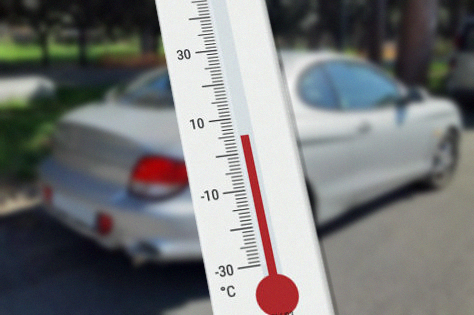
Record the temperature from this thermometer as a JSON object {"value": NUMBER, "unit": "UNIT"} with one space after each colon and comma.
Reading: {"value": 5, "unit": "°C"}
